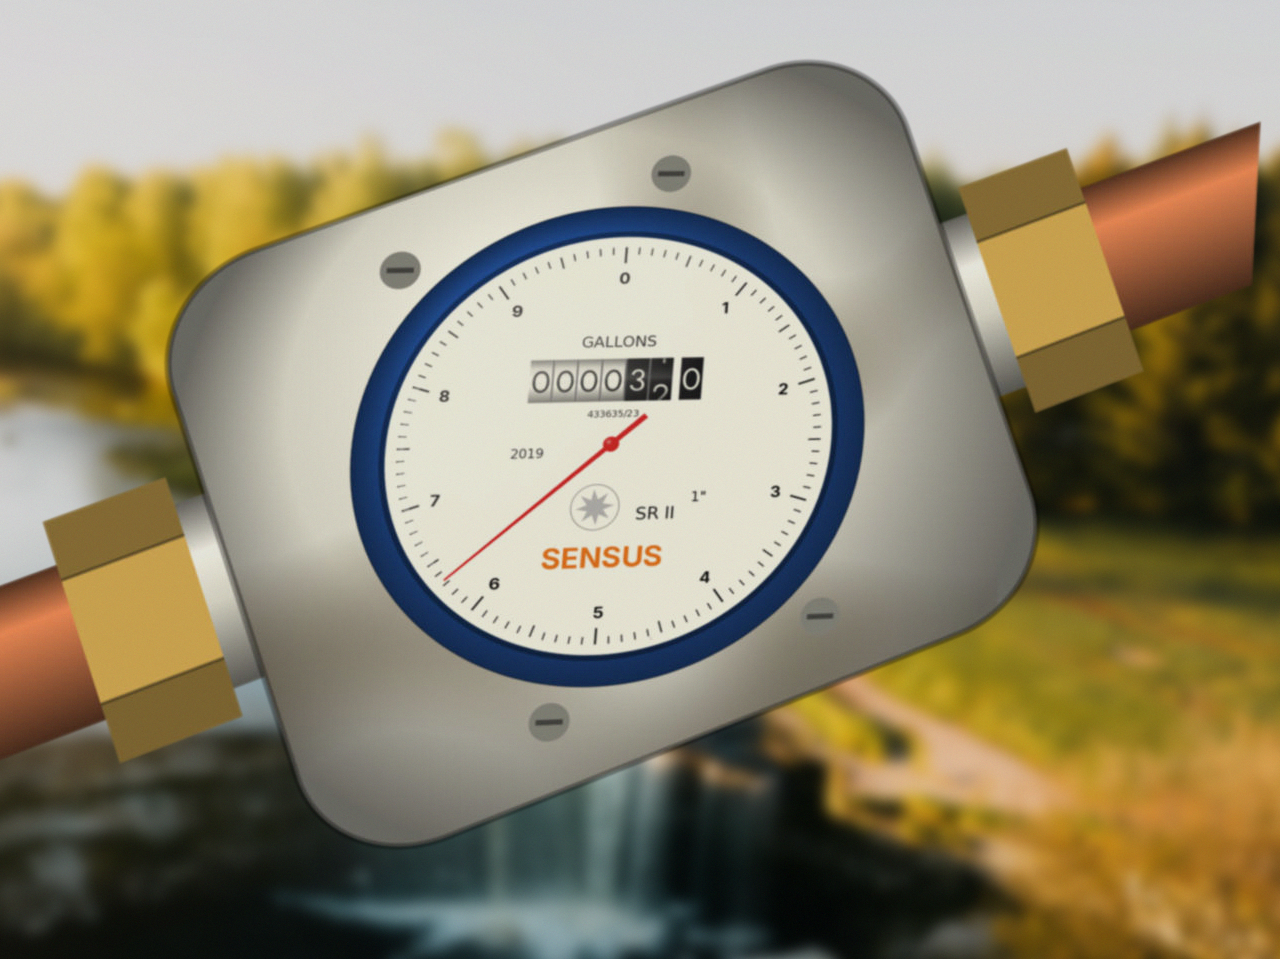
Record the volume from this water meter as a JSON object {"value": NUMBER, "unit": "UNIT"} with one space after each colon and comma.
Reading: {"value": 316.3, "unit": "gal"}
